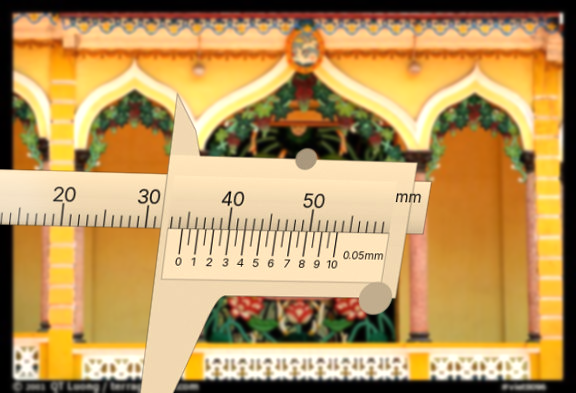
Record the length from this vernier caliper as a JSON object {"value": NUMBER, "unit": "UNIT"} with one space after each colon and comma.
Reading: {"value": 34.4, "unit": "mm"}
